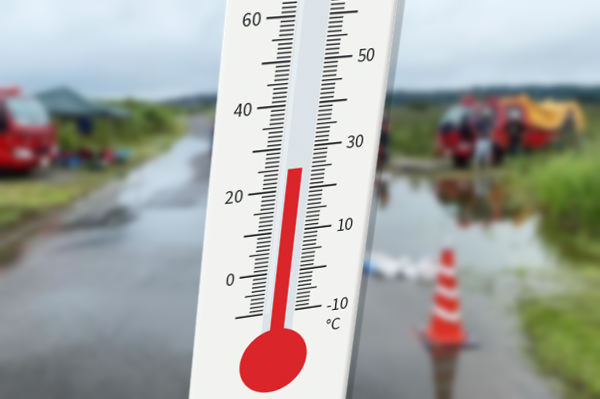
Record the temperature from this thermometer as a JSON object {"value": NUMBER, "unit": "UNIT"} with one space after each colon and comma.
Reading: {"value": 25, "unit": "°C"}
